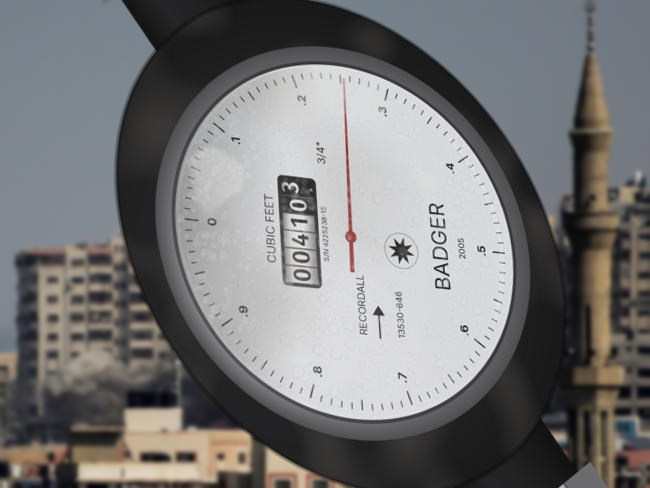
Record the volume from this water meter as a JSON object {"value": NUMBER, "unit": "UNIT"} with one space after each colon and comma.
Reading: {"value": 4103.25, "unit": "ft³"}
